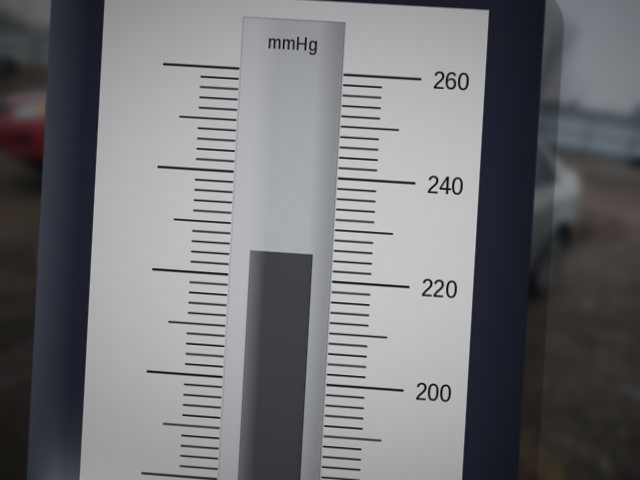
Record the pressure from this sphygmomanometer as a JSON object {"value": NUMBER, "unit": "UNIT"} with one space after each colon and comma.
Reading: {"value": 225, "unit": "mmHg"}
